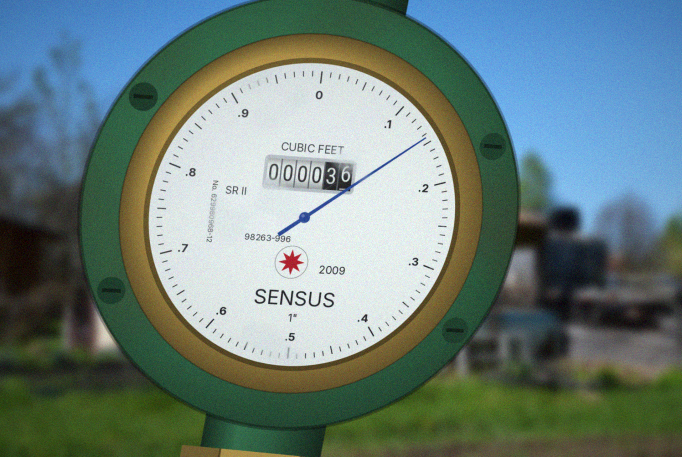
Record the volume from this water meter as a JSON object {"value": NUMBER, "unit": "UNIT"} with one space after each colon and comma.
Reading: {"value": 36.14, "unit": "ft³"}
